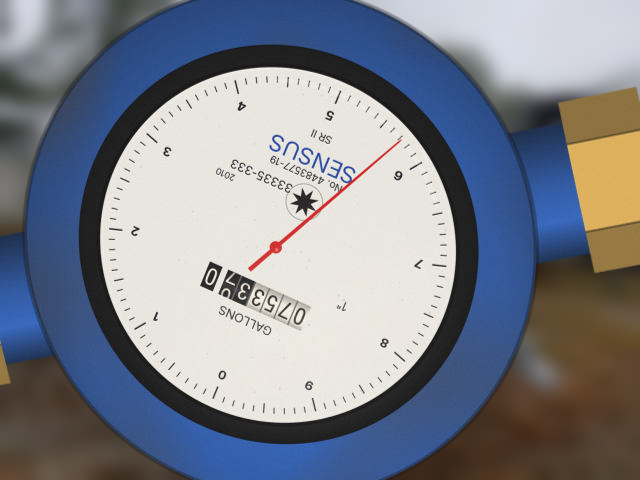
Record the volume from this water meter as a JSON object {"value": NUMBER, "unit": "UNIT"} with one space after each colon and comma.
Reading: {"value": 753365.7, "unit": "gal"}
